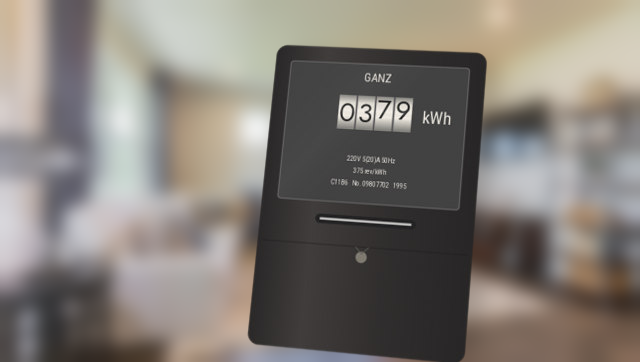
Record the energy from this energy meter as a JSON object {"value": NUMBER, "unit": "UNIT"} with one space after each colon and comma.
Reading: {"value": 379, "unit": "kWh"}
